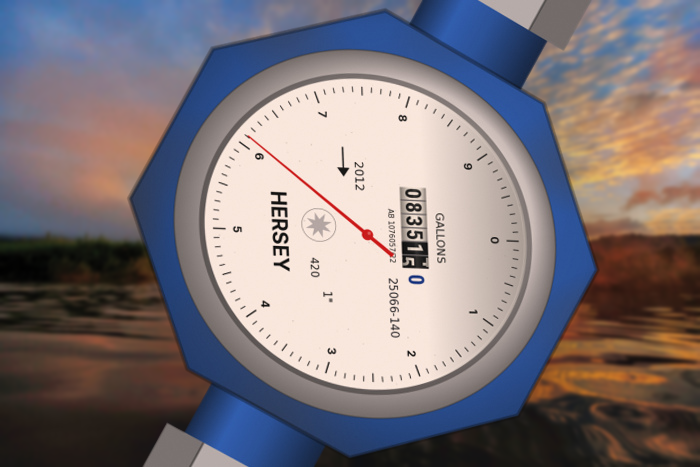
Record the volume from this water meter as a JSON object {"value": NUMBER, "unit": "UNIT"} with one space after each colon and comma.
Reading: {"value": 835146.1, "unit": "gal"}
